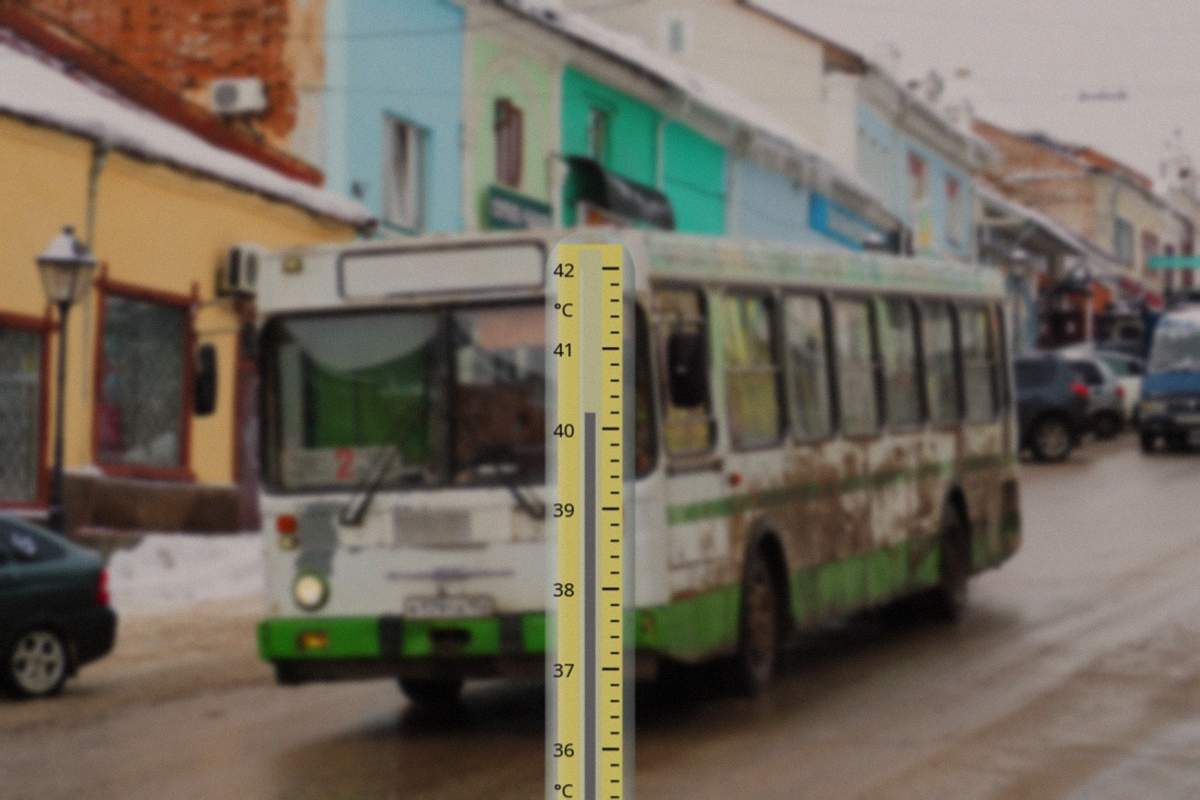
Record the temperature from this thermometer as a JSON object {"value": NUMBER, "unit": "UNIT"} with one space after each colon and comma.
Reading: {"value": 40.2, "unit": "°C"}
